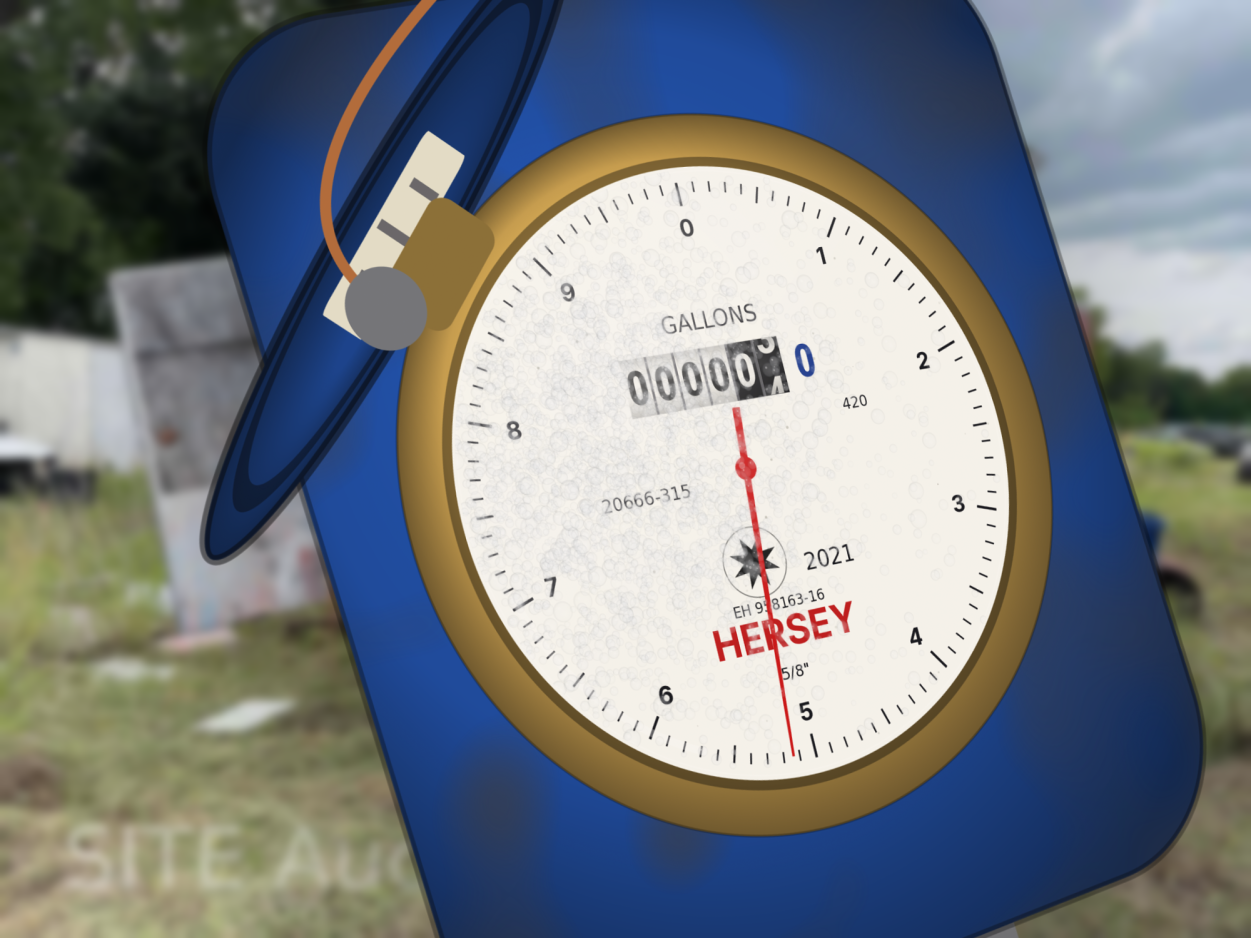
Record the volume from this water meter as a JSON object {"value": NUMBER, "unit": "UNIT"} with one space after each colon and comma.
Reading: {"value": 35.1, "unit": "gal"}
